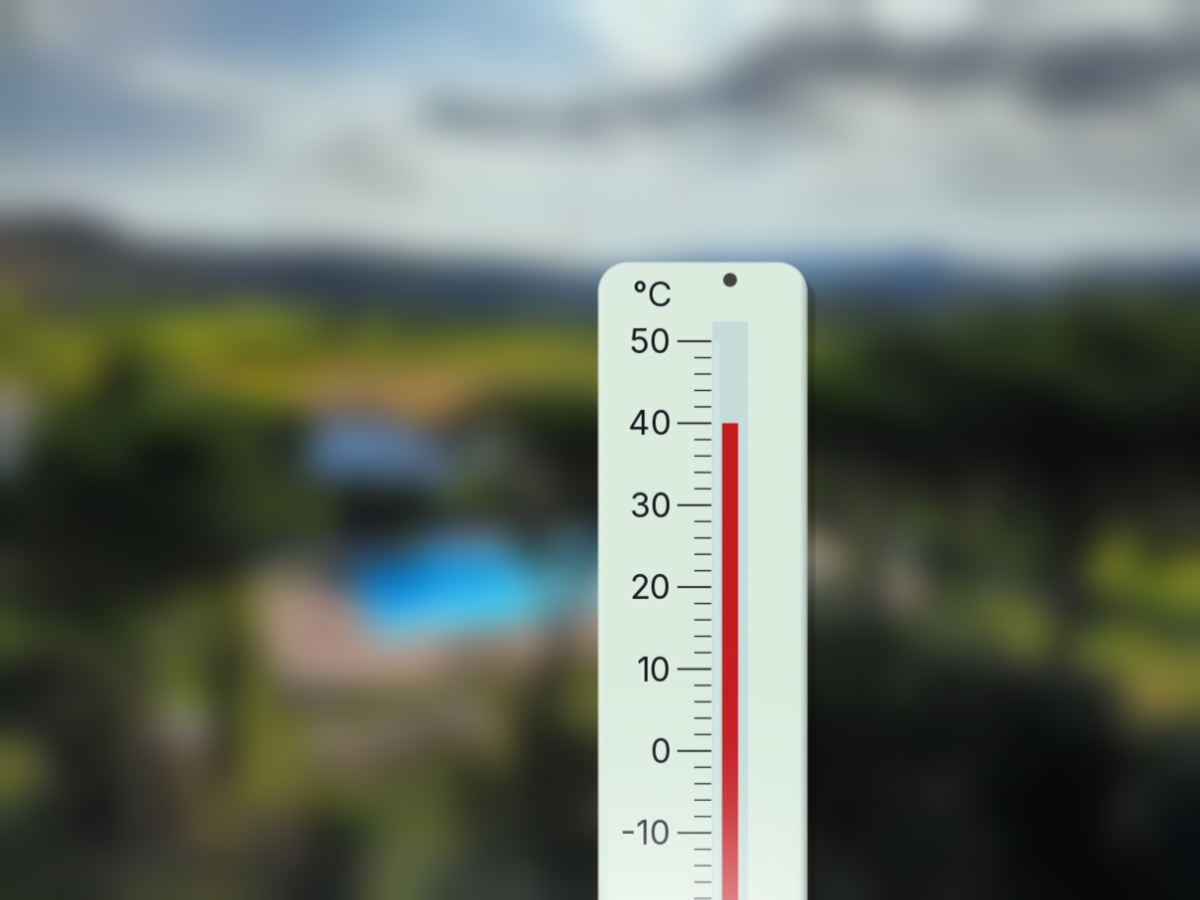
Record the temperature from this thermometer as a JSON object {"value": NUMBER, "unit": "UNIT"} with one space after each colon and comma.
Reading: {"value": 40, "unit": "°C"}
